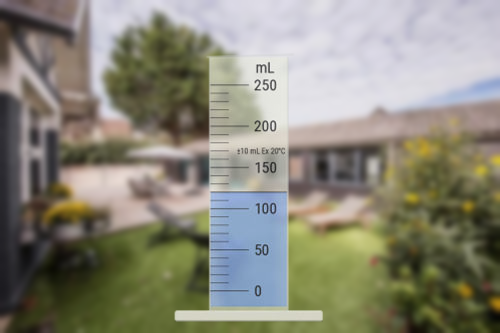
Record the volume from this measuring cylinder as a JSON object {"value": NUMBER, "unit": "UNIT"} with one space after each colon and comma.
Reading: {"value": 120, "unit": "mL"}
